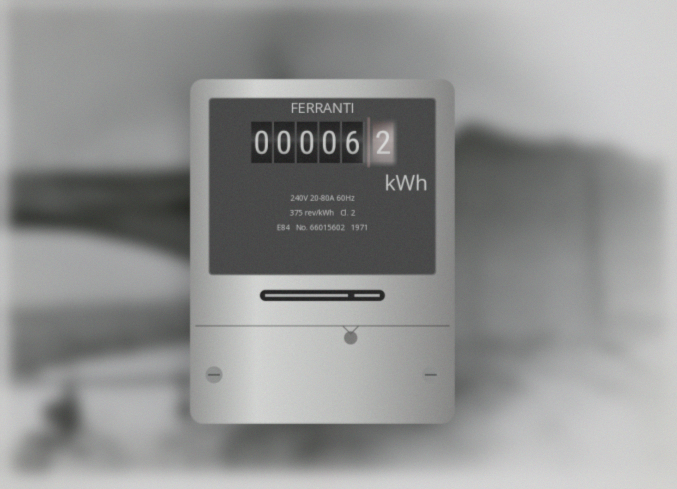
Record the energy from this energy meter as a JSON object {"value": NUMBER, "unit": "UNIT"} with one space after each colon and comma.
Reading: {"value": 6.2, "unit": "kWh"}
